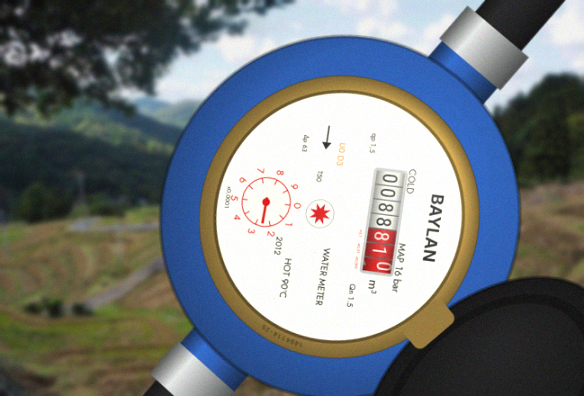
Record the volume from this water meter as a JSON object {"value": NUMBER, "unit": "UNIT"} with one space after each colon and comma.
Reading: {"value": 88.8102, "unit": "m³"}
